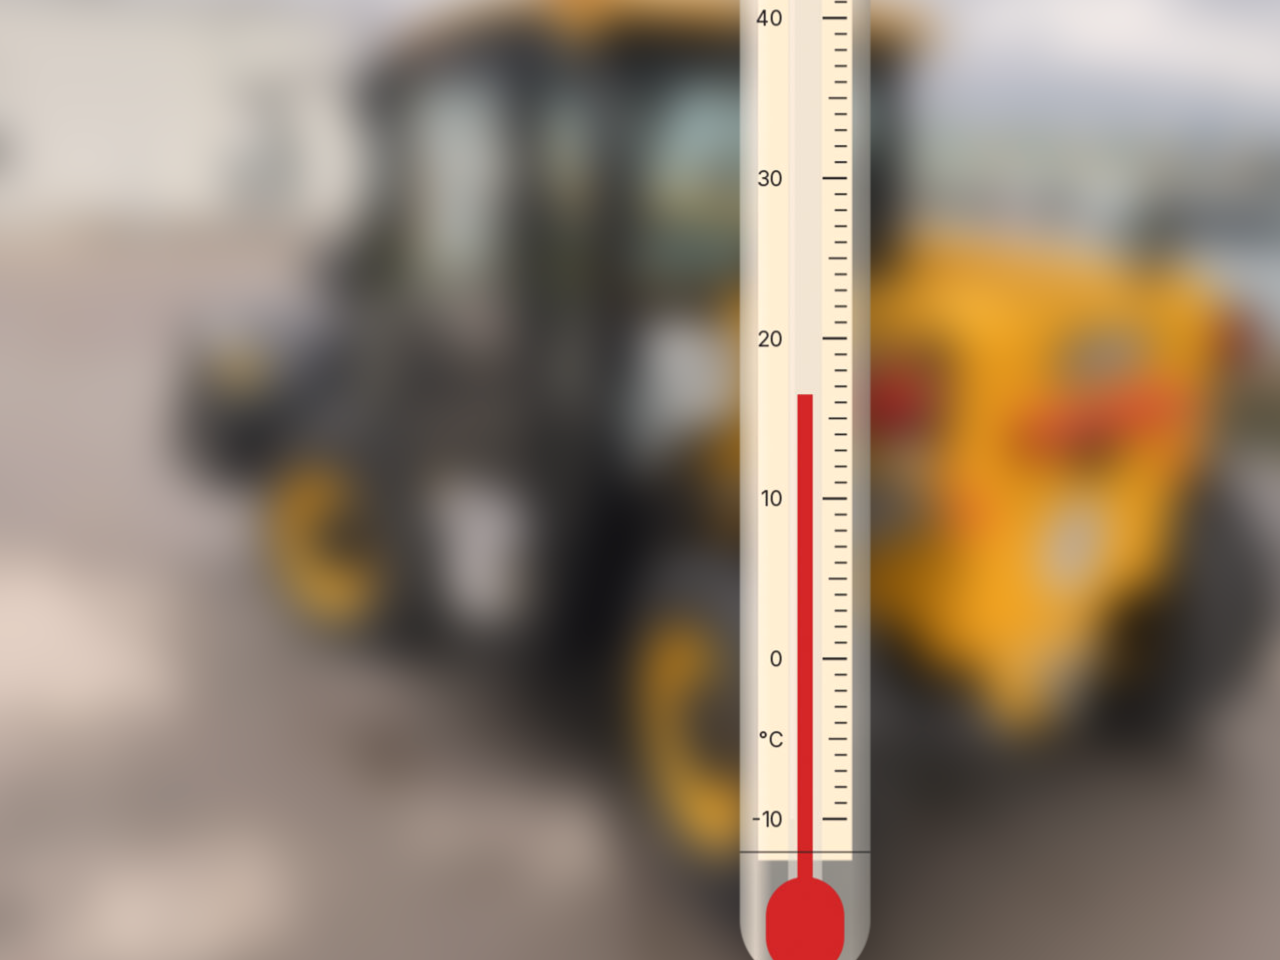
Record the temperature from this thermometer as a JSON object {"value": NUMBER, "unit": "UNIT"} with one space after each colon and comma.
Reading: {"value": 16.5, "unit": "°C"}
